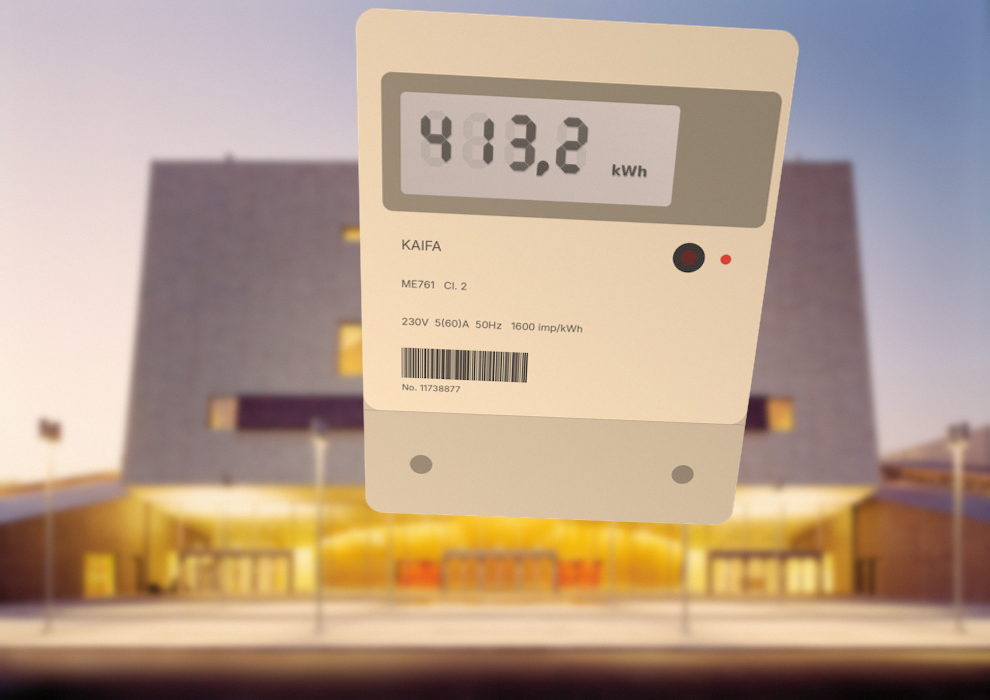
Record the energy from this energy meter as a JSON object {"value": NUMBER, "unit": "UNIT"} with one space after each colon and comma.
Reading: {"value": 413.2, "unit": "kWh"}
